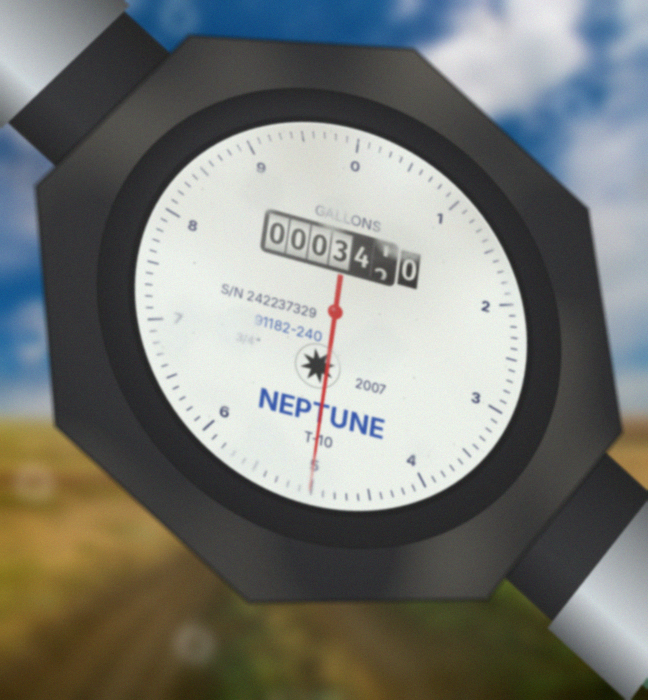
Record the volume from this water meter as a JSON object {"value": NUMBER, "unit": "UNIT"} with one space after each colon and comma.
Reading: {"value": 3415.0, "unit": "gal"}
